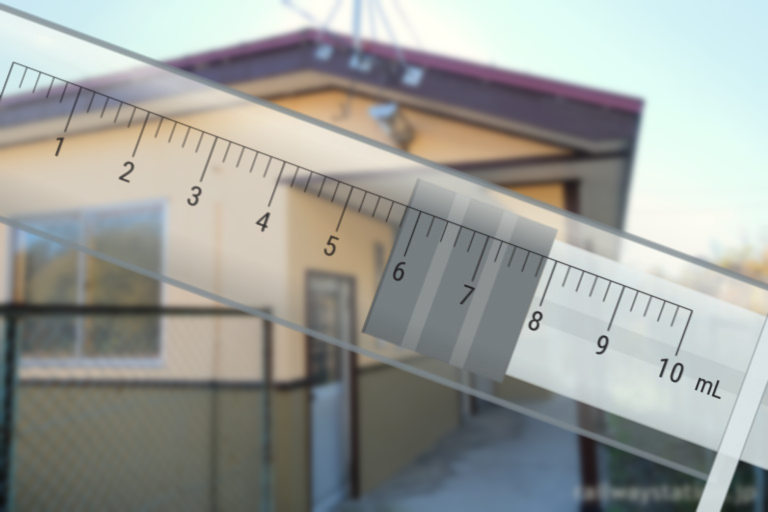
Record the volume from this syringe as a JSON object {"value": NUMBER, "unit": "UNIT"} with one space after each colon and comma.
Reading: {"value": 5.8, "unit": "mL"}
